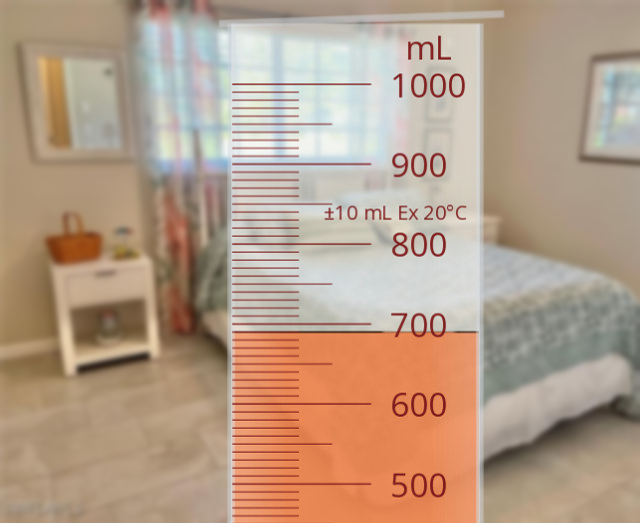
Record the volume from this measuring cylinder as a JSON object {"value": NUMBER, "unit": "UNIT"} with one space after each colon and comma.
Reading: {"value": 690, "unit": "mL"}
